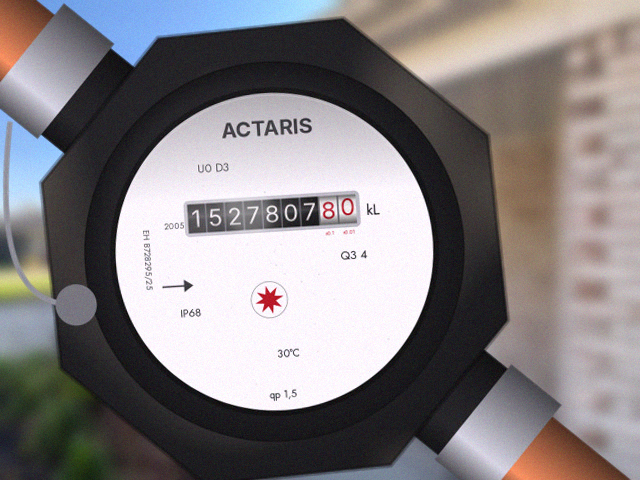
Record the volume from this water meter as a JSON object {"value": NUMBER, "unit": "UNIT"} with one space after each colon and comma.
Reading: {"value": 1527807.80, "unit": "kL"}
